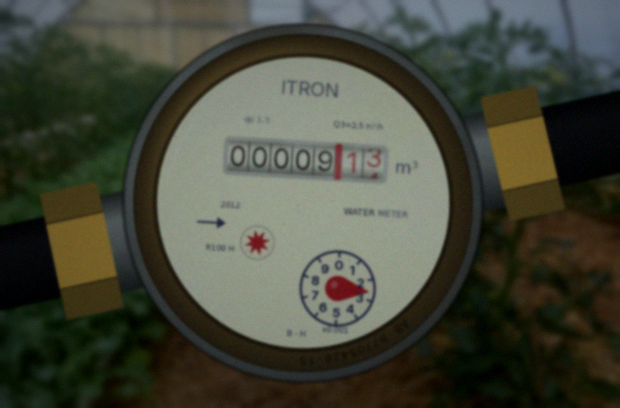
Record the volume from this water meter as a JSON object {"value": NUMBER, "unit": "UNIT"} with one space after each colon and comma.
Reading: {"value": 9.132, "unit": "m³"}
